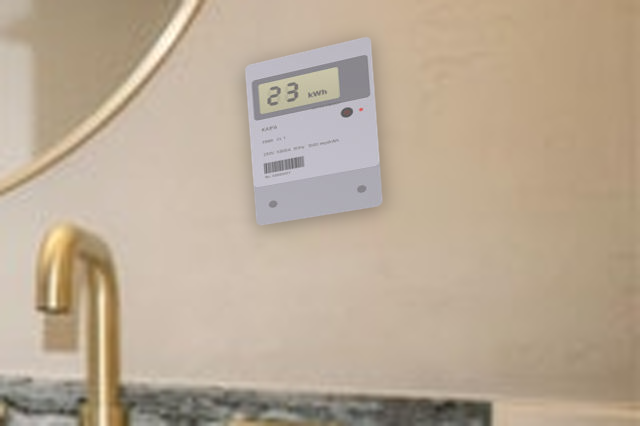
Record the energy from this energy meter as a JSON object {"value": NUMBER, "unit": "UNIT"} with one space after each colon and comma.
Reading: {"value": 23, "unit": "kWh"}
